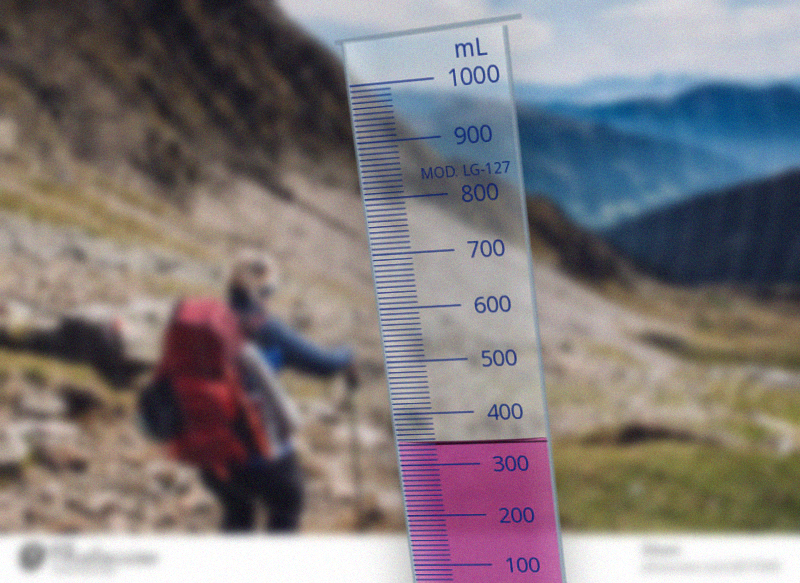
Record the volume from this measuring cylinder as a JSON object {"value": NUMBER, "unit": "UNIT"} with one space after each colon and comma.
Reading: {"value": 340, "unit": "mL"}
